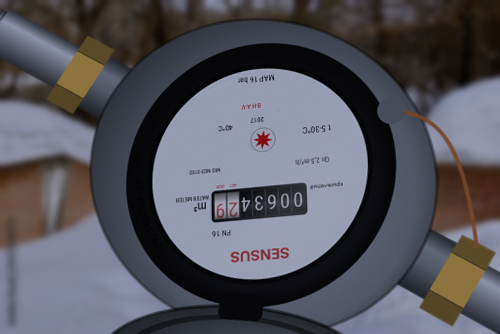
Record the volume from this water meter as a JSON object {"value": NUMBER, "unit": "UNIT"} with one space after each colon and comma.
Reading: {"value": 634.29, "unit": "m³"}
